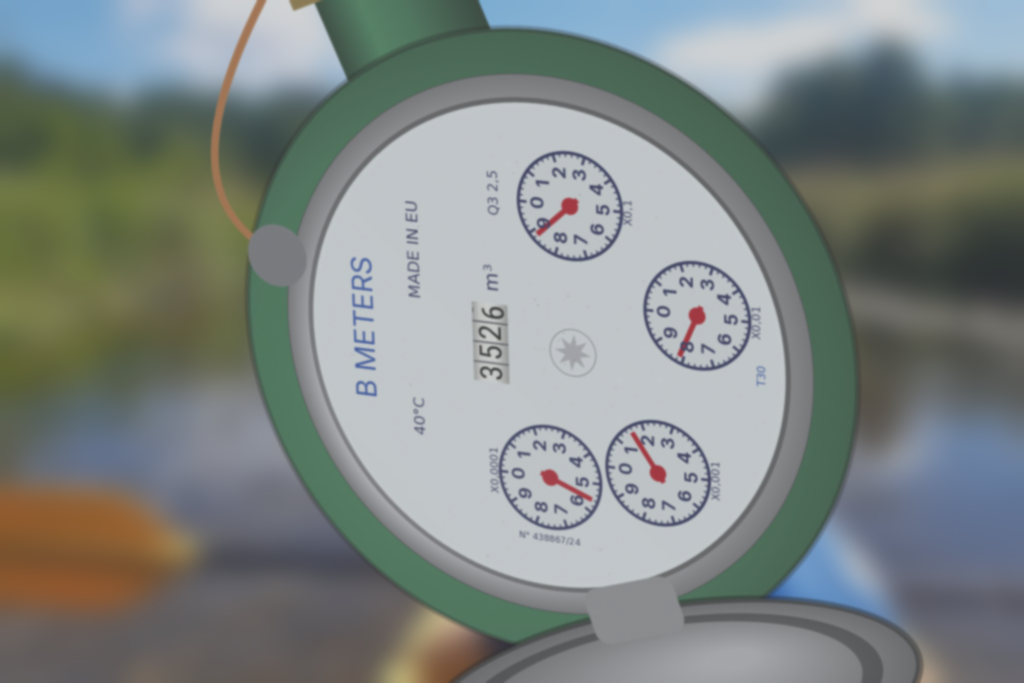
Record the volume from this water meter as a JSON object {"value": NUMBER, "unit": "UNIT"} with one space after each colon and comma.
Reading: {"value": 3525.8815, "unit": "m³"}
